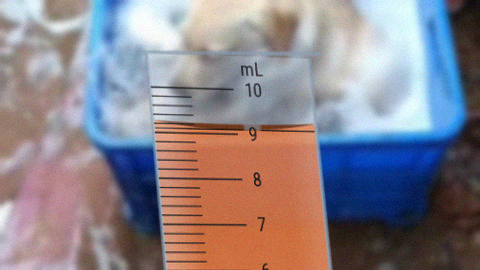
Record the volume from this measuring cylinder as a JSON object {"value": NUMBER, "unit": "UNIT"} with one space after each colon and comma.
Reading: {"value": 9.1, "unit": "mL"}
